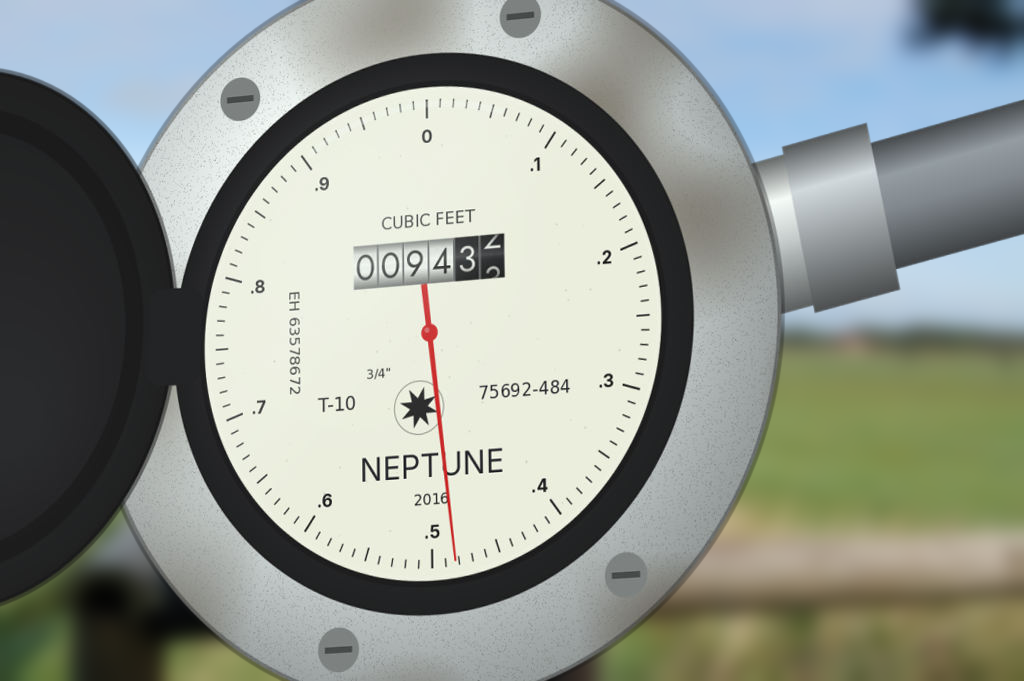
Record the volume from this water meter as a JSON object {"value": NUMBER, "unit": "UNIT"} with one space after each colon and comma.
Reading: {"value": 9432.48, "unit": "ft³"}
